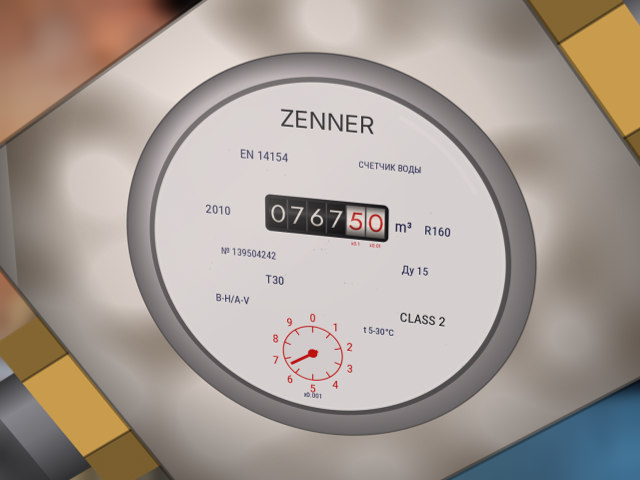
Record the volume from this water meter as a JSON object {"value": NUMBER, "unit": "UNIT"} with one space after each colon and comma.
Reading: {"value": 767.506, "unit": "m³"}
